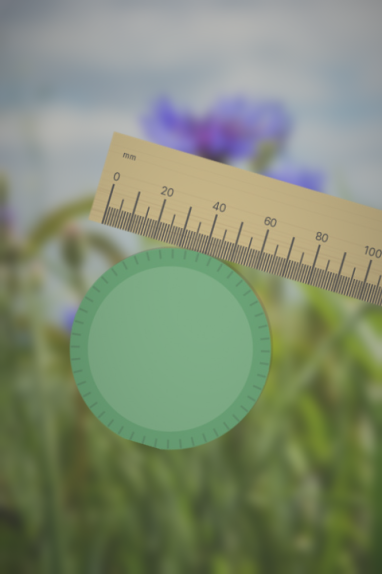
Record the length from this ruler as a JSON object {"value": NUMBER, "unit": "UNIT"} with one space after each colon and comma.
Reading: {"value": 75, "unit": "mm"}
